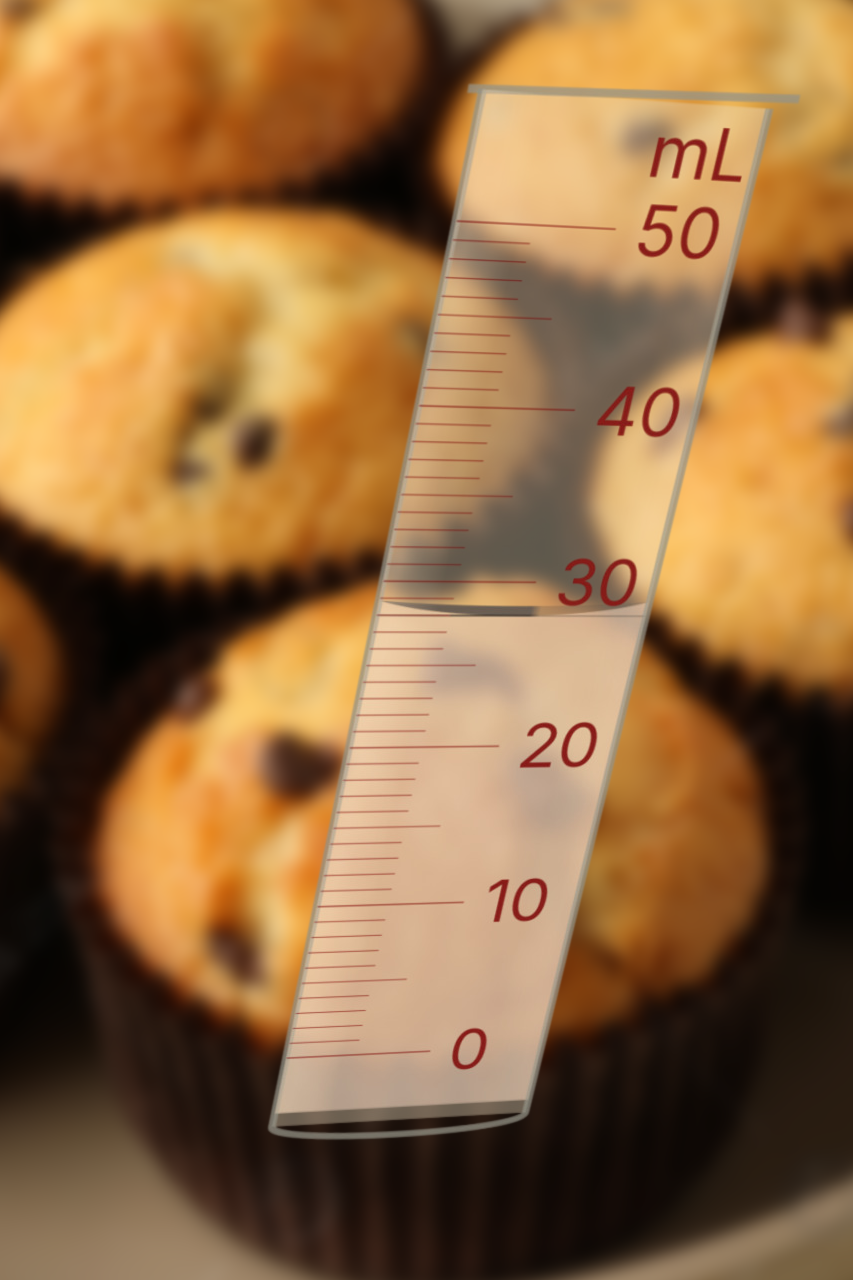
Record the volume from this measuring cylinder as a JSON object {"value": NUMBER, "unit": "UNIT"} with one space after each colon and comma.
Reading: {"value": 28, "unit": "mL"}
